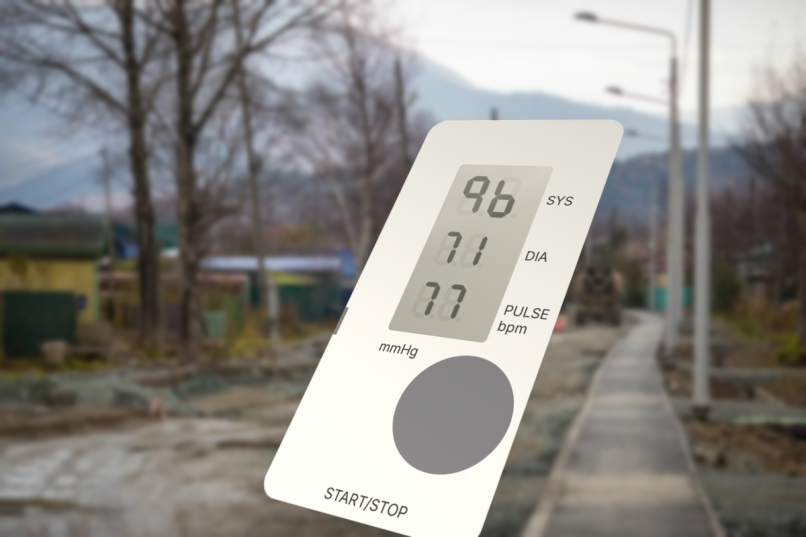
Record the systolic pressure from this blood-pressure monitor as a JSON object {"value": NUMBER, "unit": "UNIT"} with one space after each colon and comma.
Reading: {"value": 96, "unit": "mmHg"}
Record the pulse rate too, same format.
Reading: {"value": 77, "unit": "bpm"}
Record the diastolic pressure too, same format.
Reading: {"value": 71, "unit": "mmHg"}
